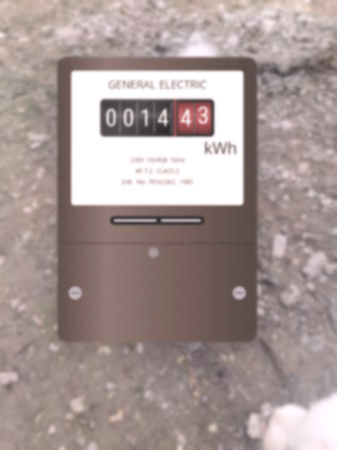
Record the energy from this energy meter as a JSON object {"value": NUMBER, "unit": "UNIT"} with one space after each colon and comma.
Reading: {"value": 14.43, "unit": "kWh"}
